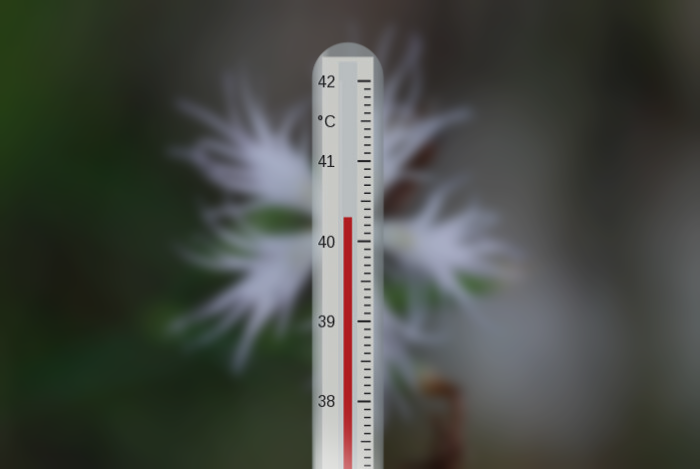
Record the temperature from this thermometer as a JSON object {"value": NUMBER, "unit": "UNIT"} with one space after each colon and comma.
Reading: {"value": 40.3, "unit": "°C"}
